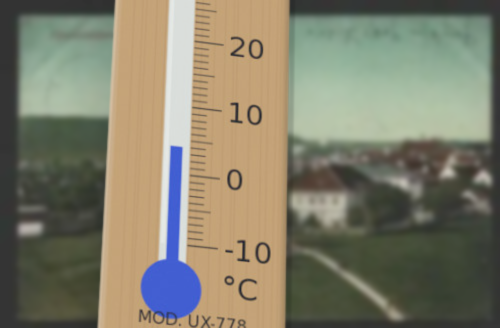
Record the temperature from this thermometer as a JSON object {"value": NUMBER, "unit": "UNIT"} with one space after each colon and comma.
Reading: {"value": 4, "unit": "°C"}
